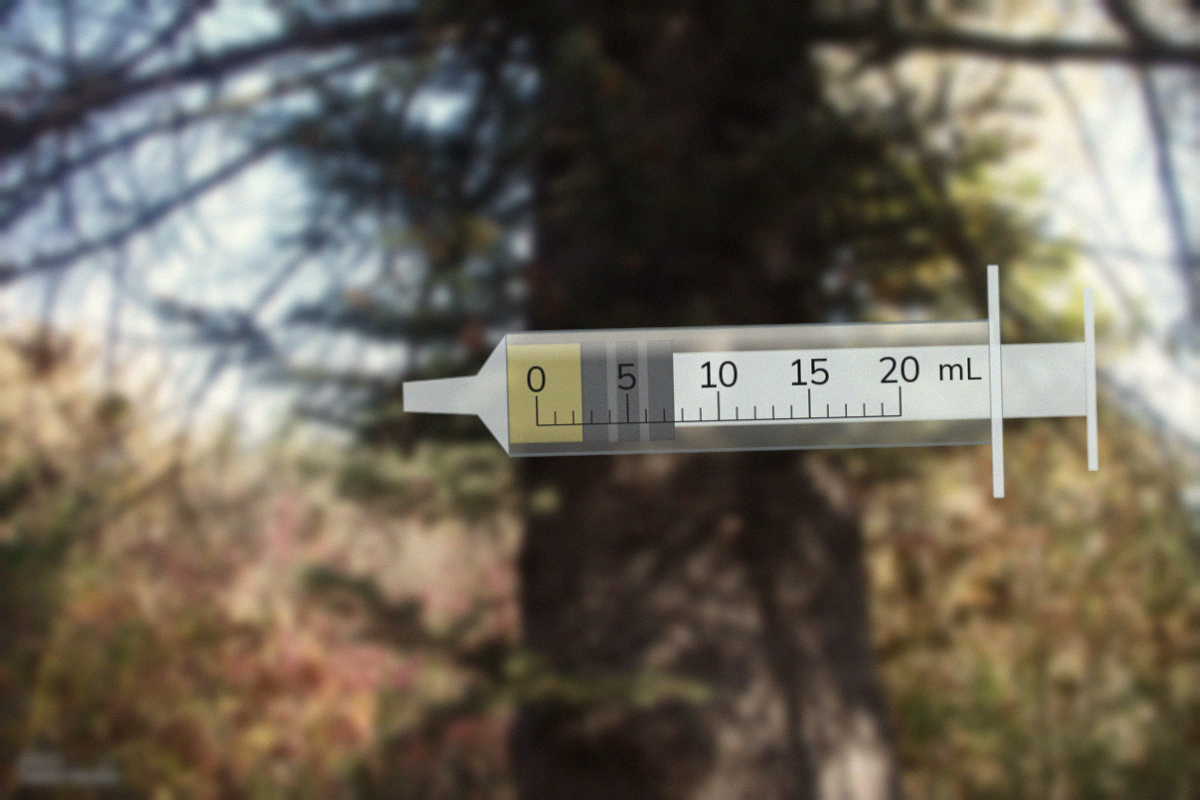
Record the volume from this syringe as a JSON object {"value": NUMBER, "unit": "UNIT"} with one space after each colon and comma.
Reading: {"value": 2.5, "unit": "mL"}
